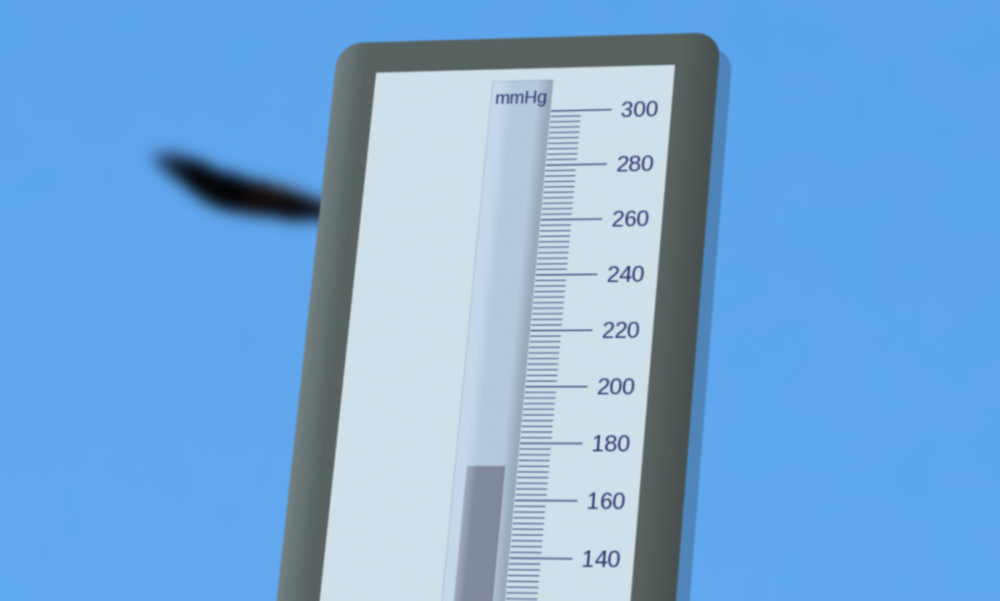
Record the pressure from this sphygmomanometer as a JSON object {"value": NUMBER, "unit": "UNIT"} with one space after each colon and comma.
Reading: {"value": 172, "unit": "mmHg"}
